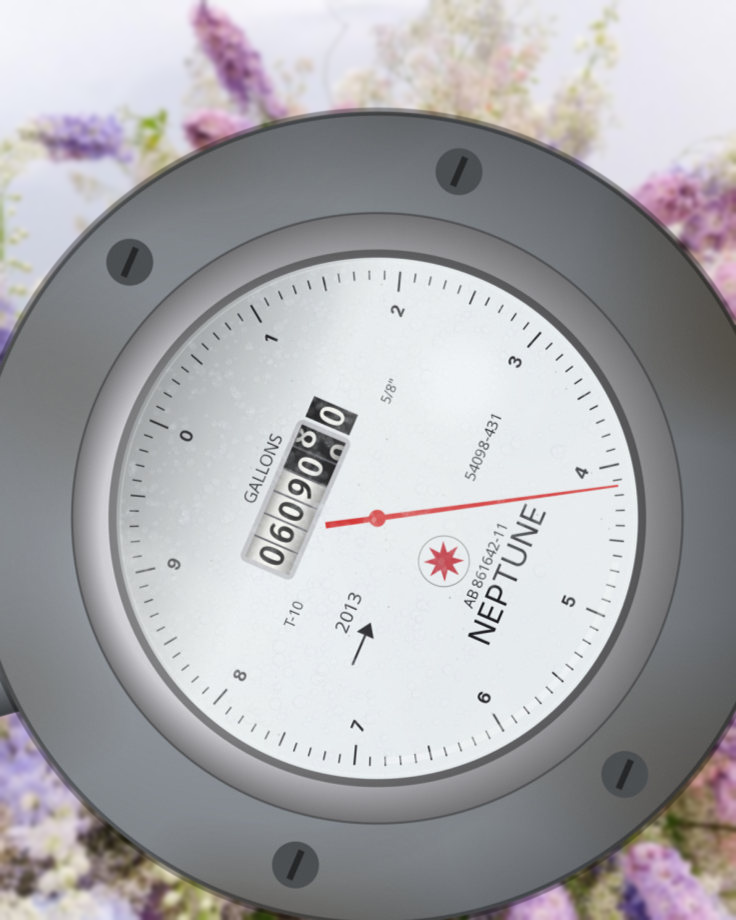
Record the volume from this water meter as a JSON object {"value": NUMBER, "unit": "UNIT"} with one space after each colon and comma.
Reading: {"value": 609084.1, "unit": "gal"}
